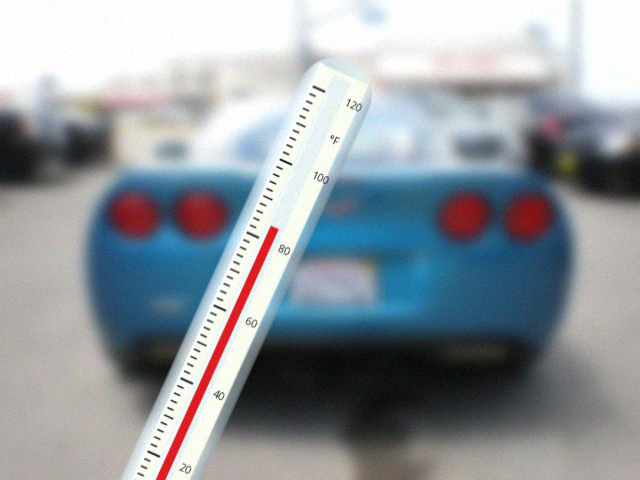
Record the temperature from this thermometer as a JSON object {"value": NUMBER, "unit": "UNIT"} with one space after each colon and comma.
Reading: {"value": 84, "unit": "°F"}
